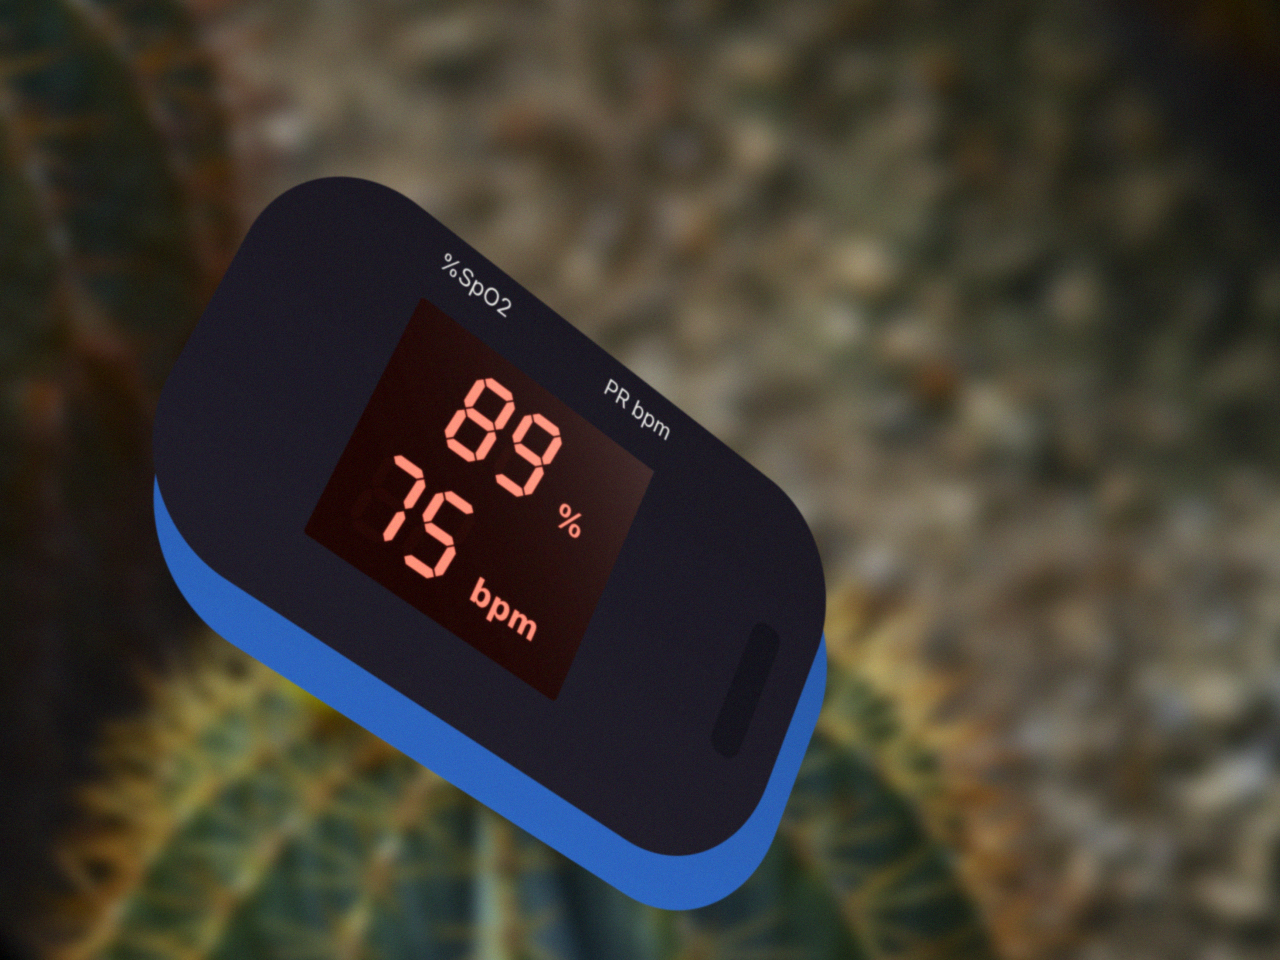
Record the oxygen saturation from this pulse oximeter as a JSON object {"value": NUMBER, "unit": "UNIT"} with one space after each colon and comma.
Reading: {"value": 89, "unit": "%"}
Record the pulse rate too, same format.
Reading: {"value": 75, "unit": "bpm"}
